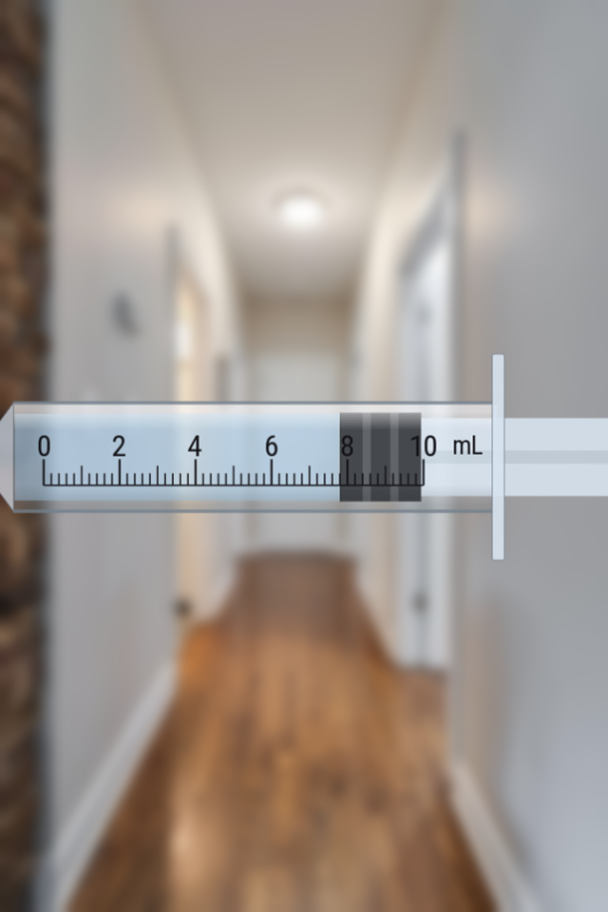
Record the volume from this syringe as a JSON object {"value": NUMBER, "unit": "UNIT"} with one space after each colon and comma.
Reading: {"value": 7.8, "unit": "mL"}
